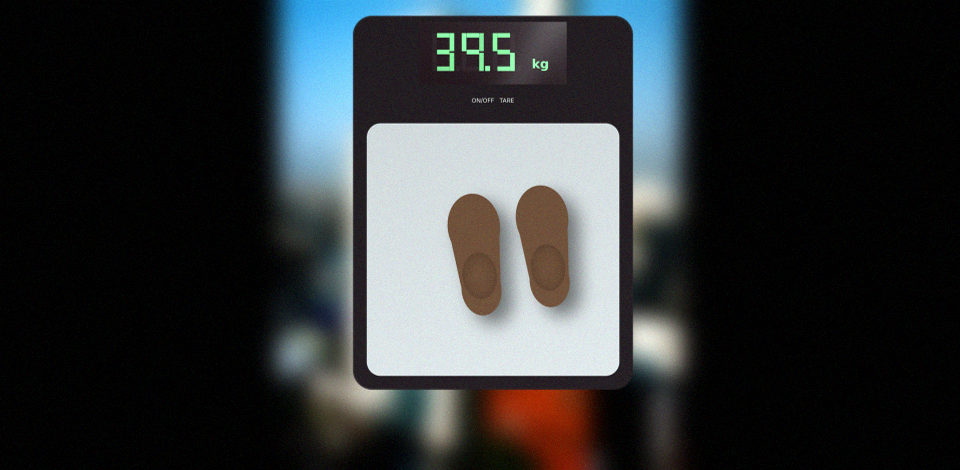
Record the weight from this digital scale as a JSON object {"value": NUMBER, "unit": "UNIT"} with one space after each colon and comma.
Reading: {"value": 39.5, "unit": "kg"}
